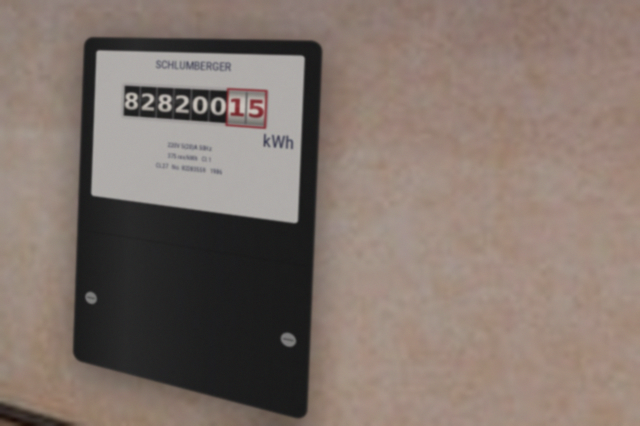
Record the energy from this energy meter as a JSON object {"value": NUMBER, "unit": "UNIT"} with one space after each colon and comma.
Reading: {"value": 828200.15, "unit": "kWh"}
